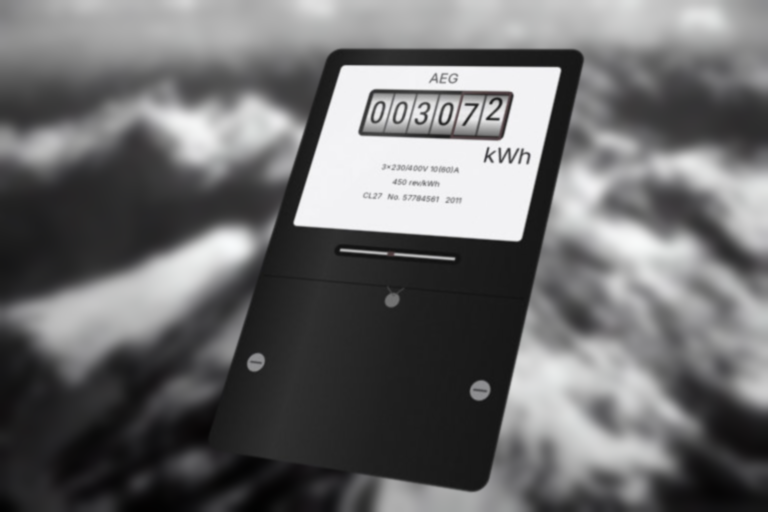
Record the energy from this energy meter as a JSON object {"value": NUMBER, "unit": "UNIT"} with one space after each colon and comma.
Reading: {"value": 30.72, "unit": "kWh"}
